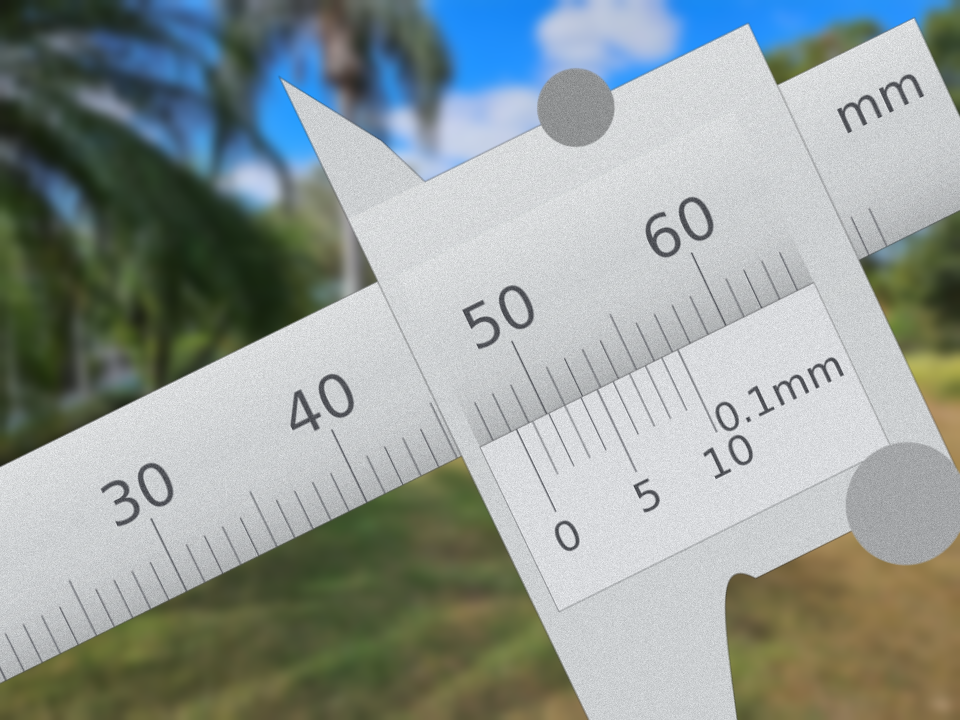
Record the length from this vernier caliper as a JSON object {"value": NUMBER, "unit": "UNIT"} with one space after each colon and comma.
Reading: {"value": 48.3, "unit": "mm"}
